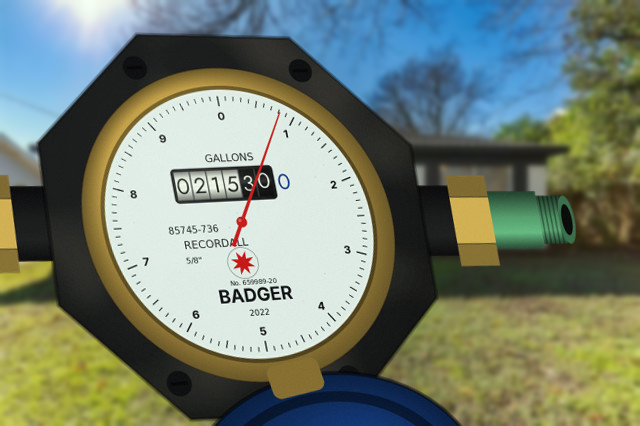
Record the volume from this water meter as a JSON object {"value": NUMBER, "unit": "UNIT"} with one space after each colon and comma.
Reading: {"value": 215300.8, "unit": "gal"}
